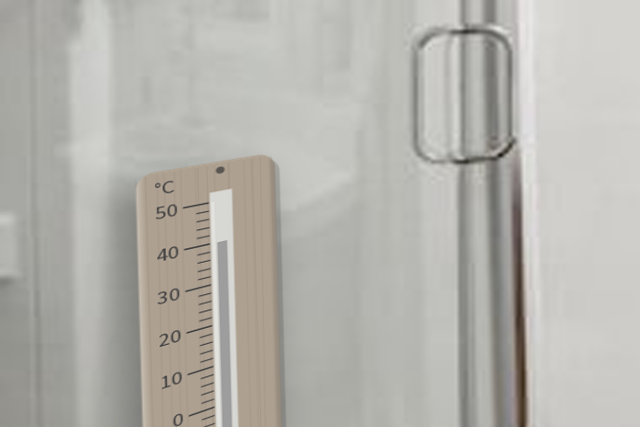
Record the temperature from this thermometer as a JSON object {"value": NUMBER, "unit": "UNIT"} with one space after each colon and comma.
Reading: {"value": 40, "unit": "°C"}
